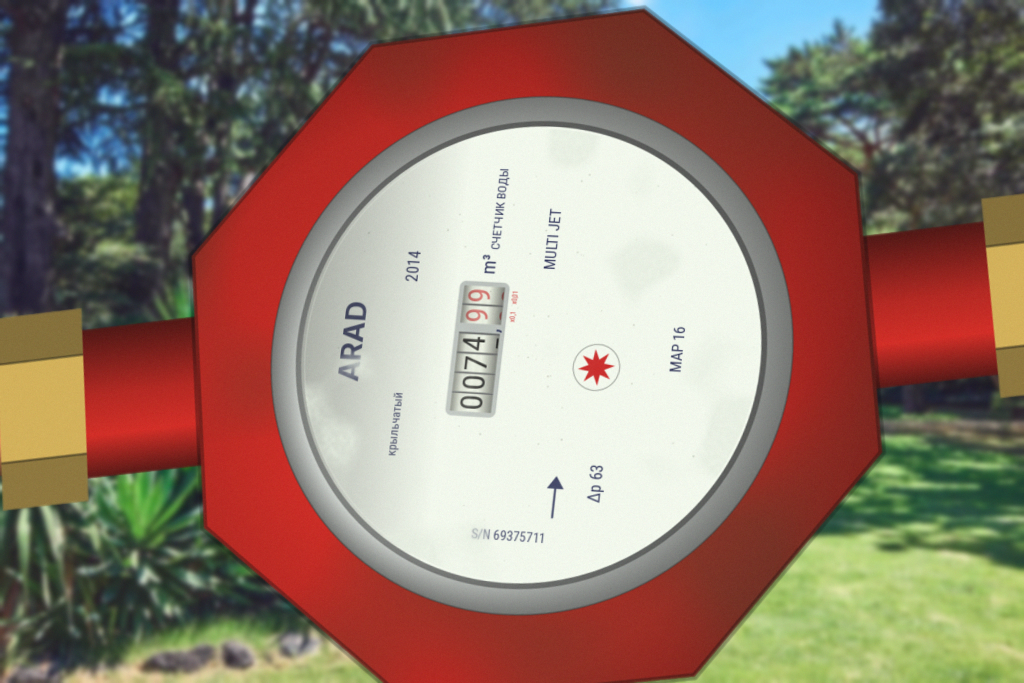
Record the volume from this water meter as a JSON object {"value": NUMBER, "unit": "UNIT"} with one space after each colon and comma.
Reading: {"value": 74.99, "unit": "m³"}
